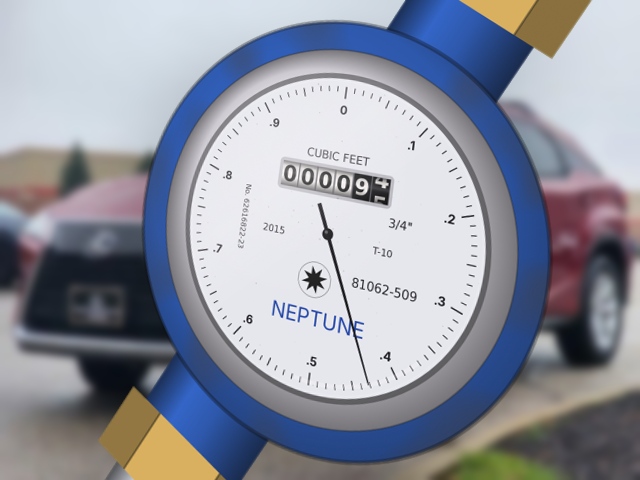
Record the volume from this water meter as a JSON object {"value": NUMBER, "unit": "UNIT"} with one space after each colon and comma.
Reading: {"value": 94.43, "unit": "ft³"}
